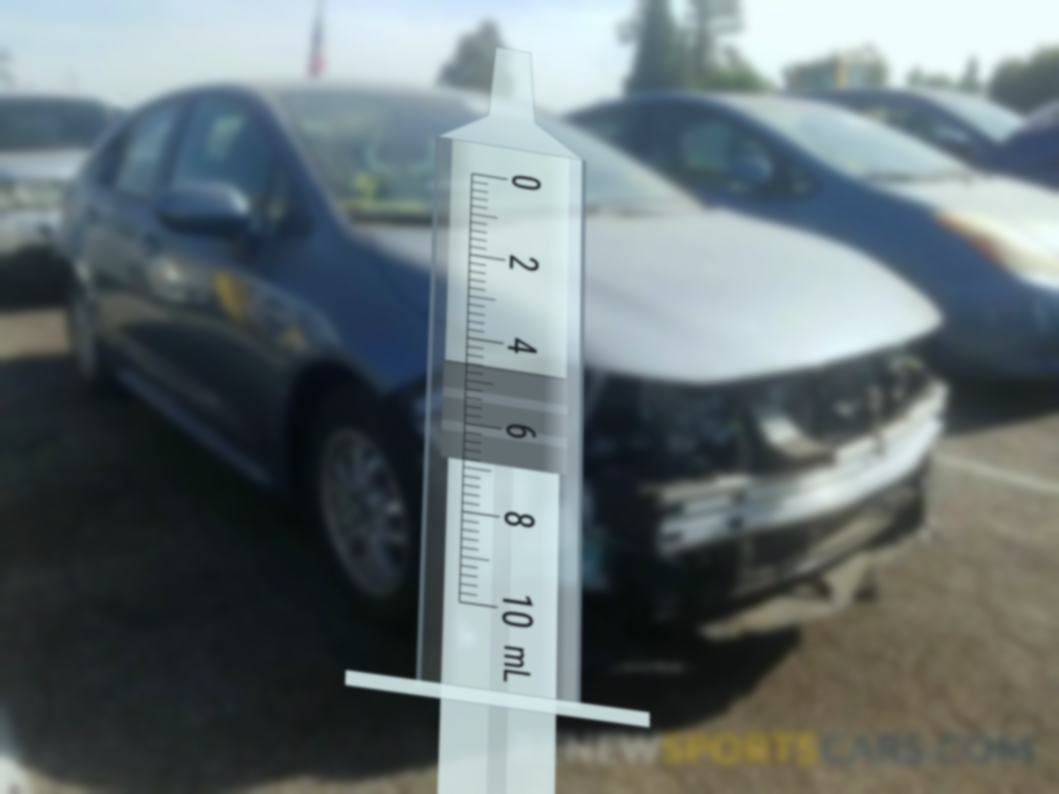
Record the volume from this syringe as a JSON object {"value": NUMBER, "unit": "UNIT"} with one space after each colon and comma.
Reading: {"value": 4.6, "unit": "mL"}
